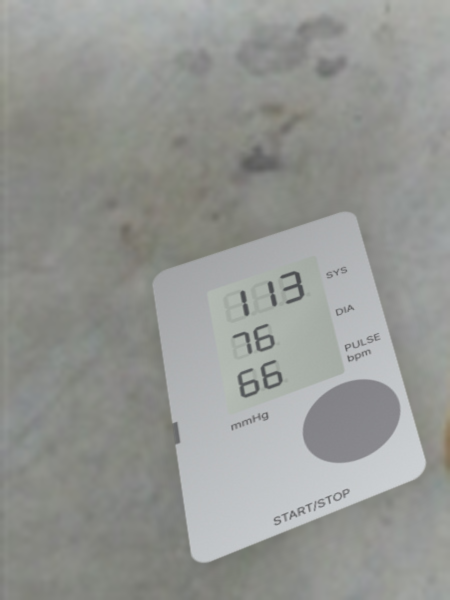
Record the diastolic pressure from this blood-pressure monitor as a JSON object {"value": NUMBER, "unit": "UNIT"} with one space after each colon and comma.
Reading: {"value": 76, "unit": "mmHg"}
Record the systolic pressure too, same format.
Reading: {"value": 113, "unit": "mmHg"}
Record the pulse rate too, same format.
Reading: {"value": 66, "unit": "bpm"}
